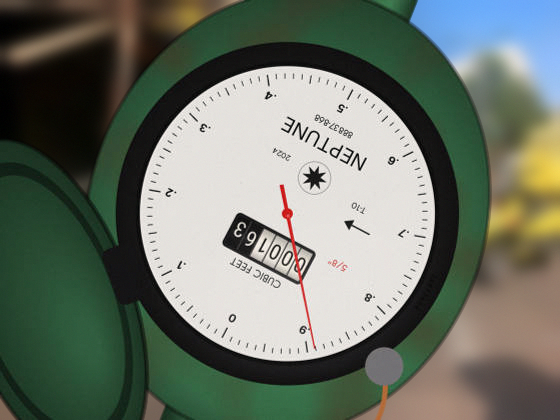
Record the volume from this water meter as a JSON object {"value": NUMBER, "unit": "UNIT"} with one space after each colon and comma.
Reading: {"value": 162.89, "unit": "ft³"}
